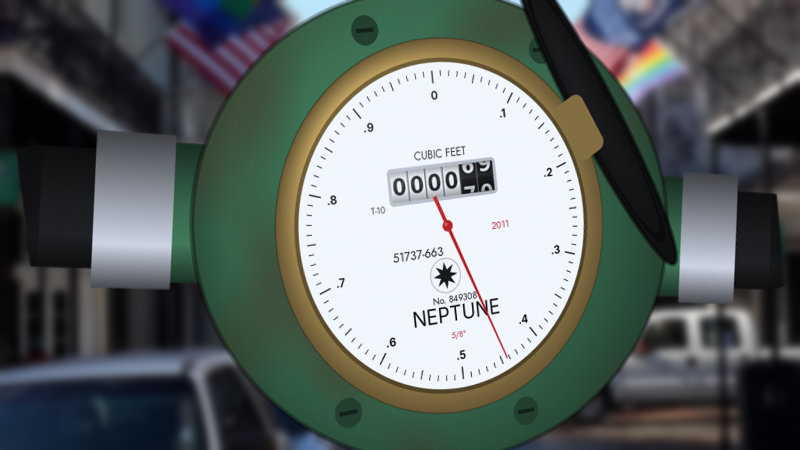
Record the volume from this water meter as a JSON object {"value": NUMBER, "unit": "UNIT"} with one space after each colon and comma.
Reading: {"value": 69.44, "unit": "ft³"}
